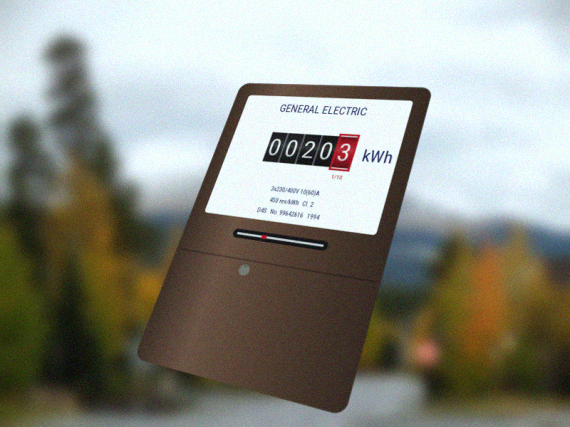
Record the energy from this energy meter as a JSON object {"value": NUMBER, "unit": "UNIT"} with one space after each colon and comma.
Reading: {"value": 20.3, "unit": "kWh"}
